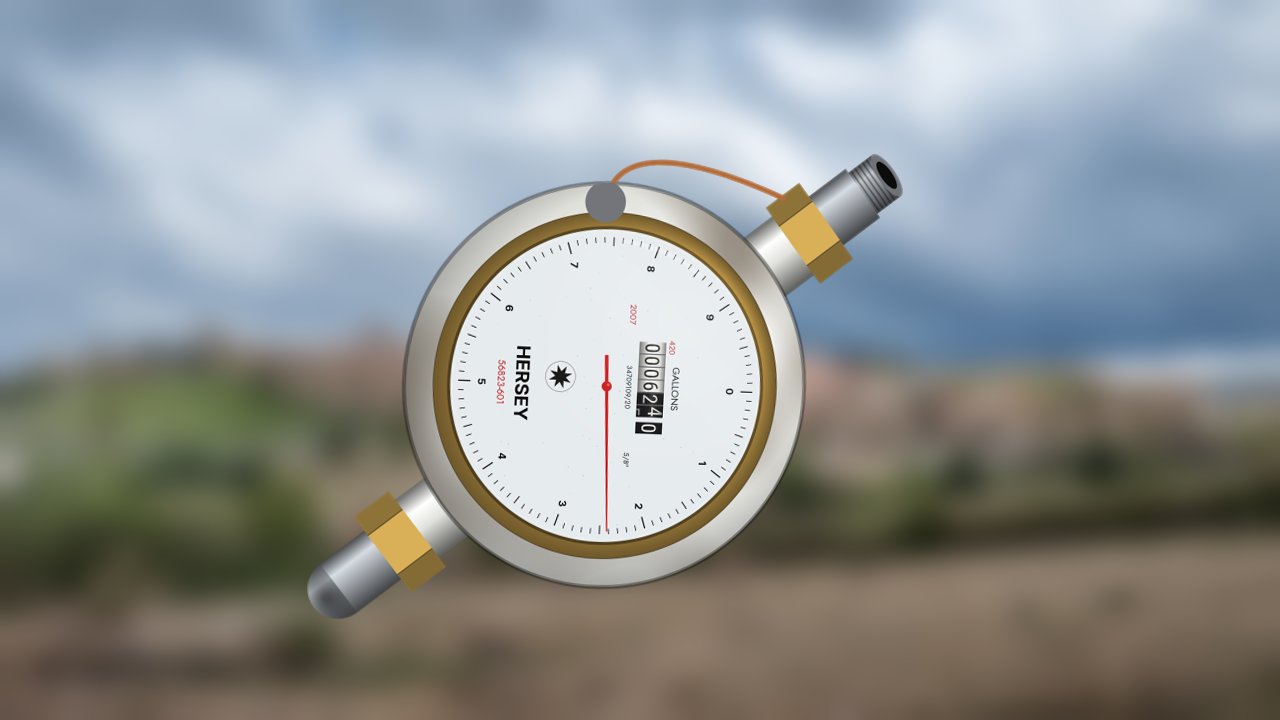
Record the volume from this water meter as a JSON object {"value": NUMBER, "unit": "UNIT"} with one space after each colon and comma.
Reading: {"value": 6242.4, "unit": "gal"}
